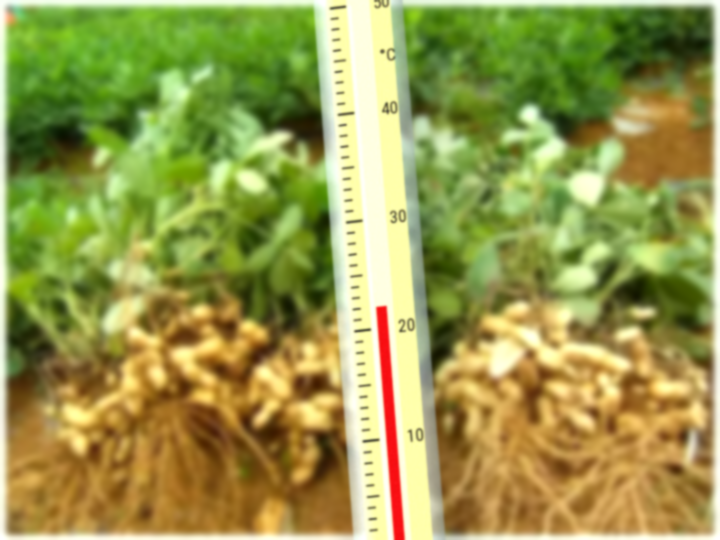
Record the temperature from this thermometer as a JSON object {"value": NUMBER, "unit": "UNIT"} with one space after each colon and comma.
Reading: {"value": 22, "unit": "°C"}
